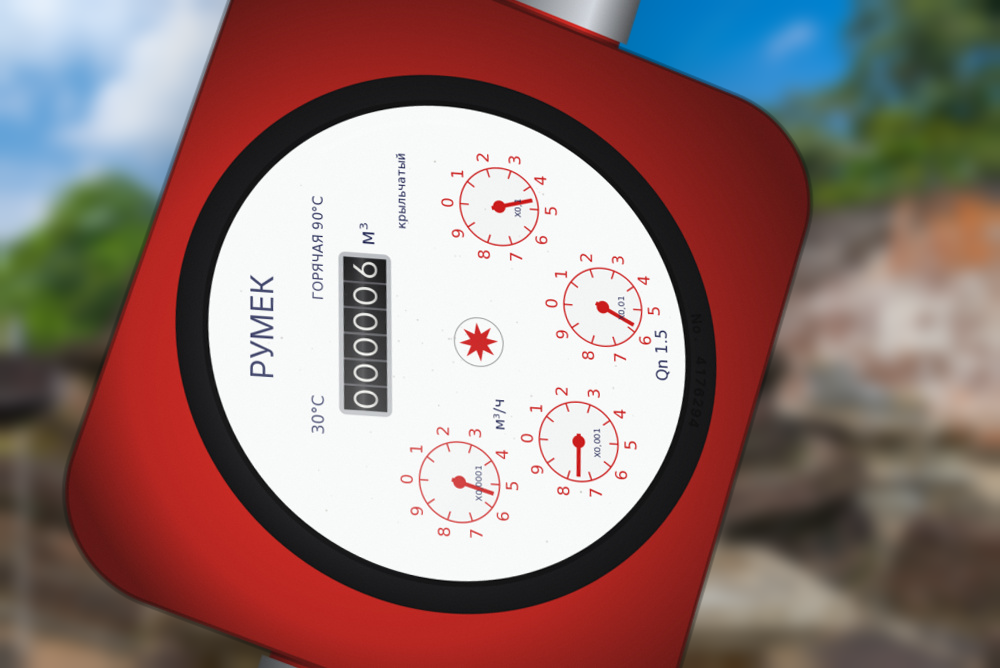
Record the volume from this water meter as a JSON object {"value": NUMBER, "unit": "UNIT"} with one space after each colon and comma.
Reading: {"value": 6.4575, "unit": "m³"}
